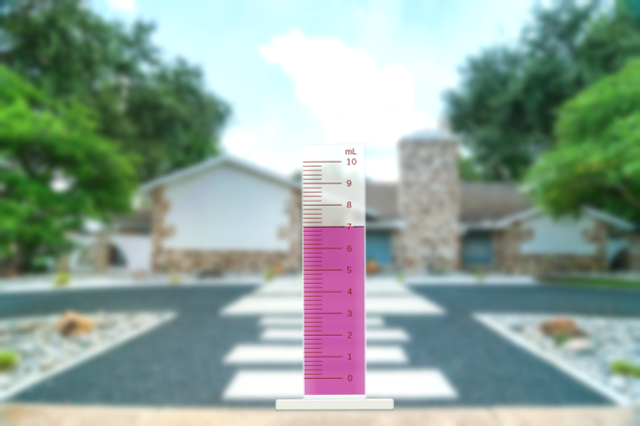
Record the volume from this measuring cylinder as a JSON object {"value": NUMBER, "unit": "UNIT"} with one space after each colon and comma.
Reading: {"value": 7, "unit": "mL"}
